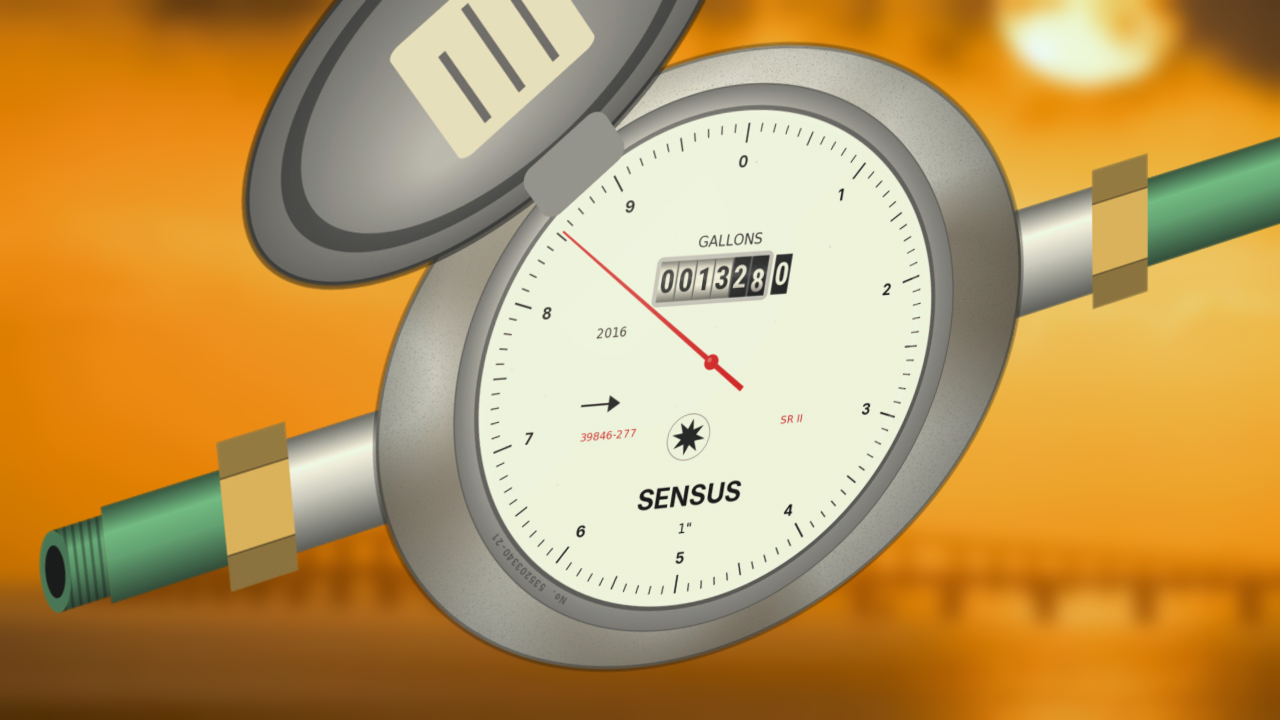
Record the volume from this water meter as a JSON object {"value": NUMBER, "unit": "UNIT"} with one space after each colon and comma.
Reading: {"value": 13278.5, "unit": "gal"}
